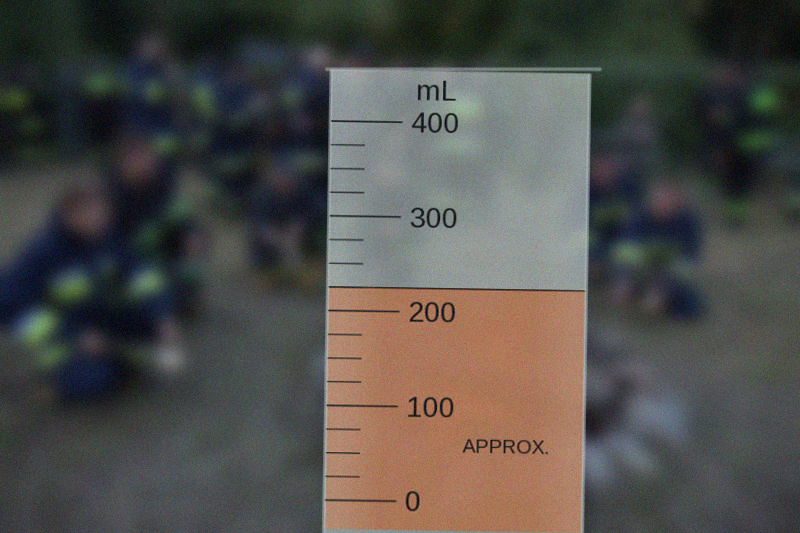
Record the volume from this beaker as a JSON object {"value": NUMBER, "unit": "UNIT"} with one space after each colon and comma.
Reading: {"value": 225, "unit": "mL"}
